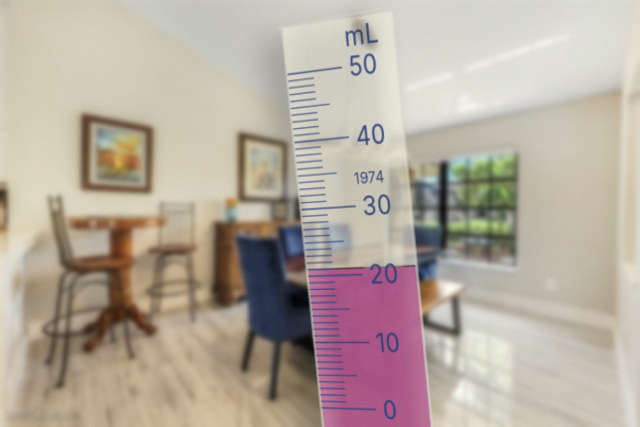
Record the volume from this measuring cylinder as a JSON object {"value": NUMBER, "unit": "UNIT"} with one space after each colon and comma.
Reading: {"value": 21, "unit": "mL"}
